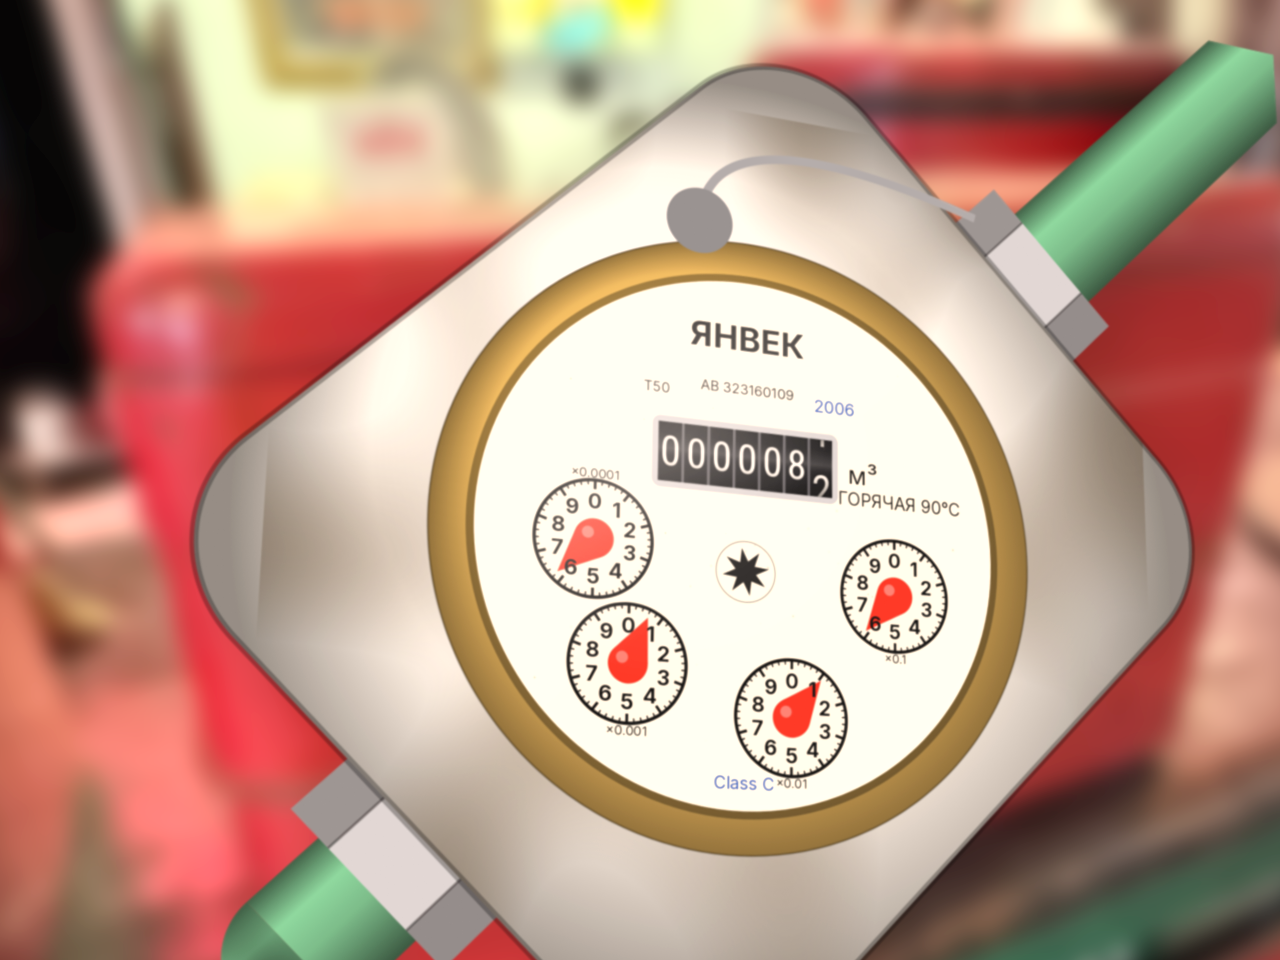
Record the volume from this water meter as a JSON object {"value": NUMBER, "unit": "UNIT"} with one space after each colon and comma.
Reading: {"value": 81.6106, "unit": "m³"}
